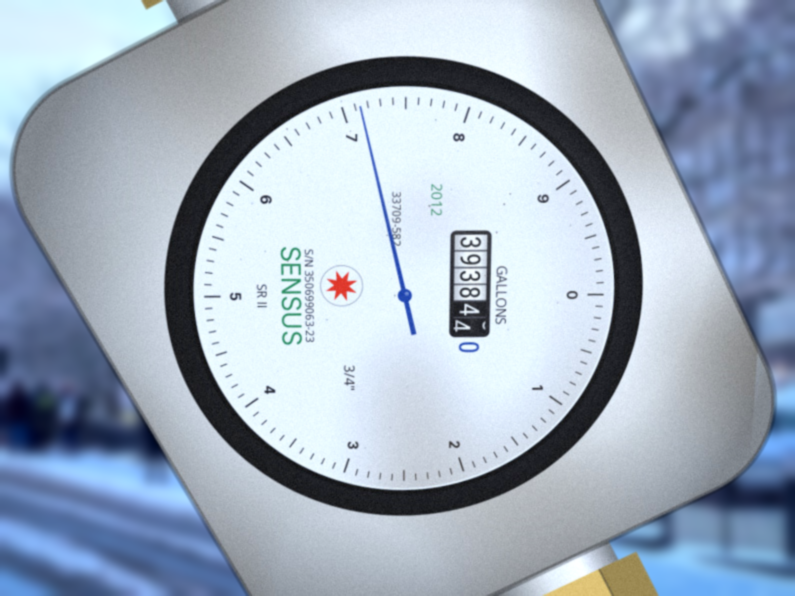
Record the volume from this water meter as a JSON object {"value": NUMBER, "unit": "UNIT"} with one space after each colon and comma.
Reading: {"value": 3938437.1, "unit": "gal"}
